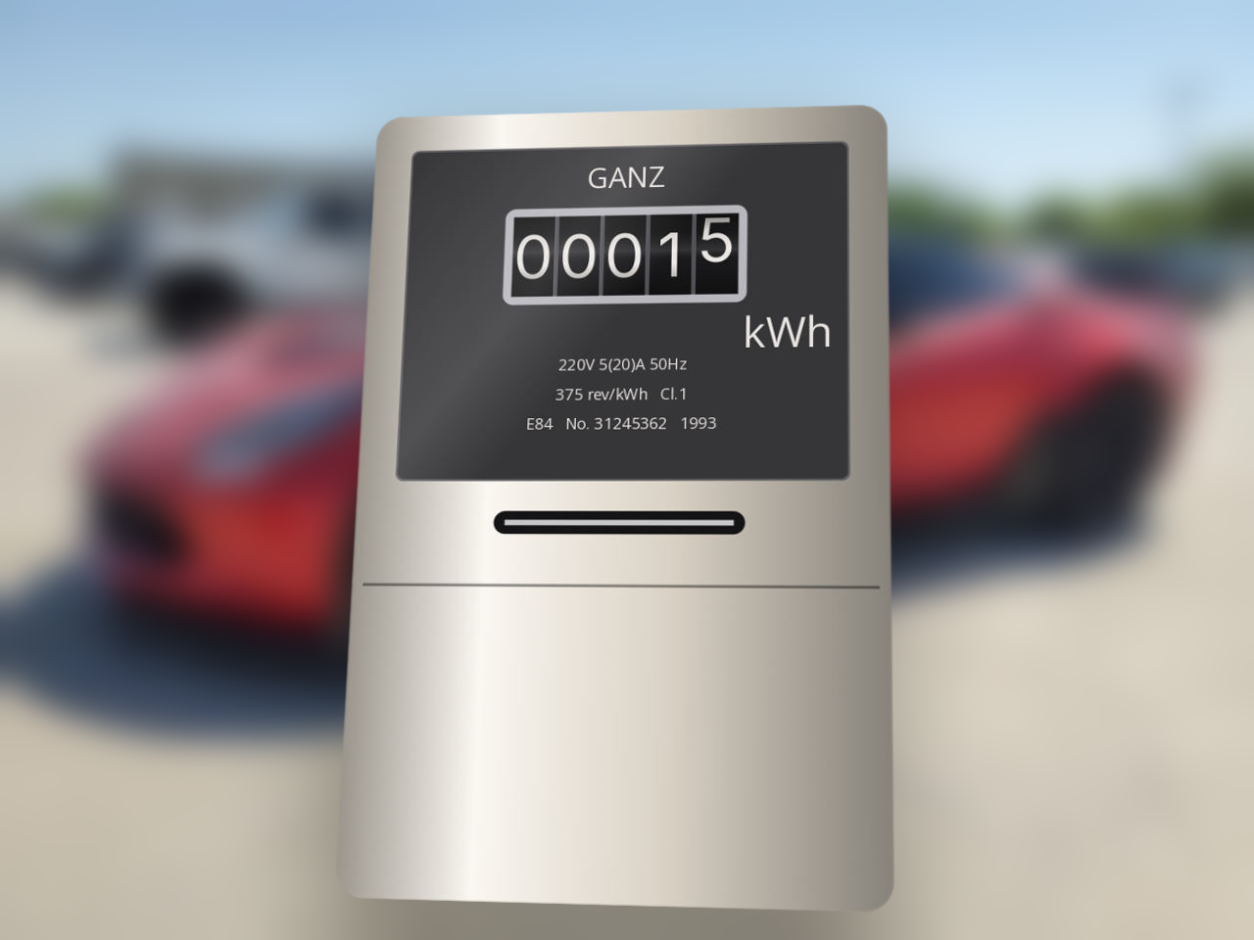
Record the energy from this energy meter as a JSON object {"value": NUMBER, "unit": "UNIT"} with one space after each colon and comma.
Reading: {"value": 15, "unit": "kWh"}
